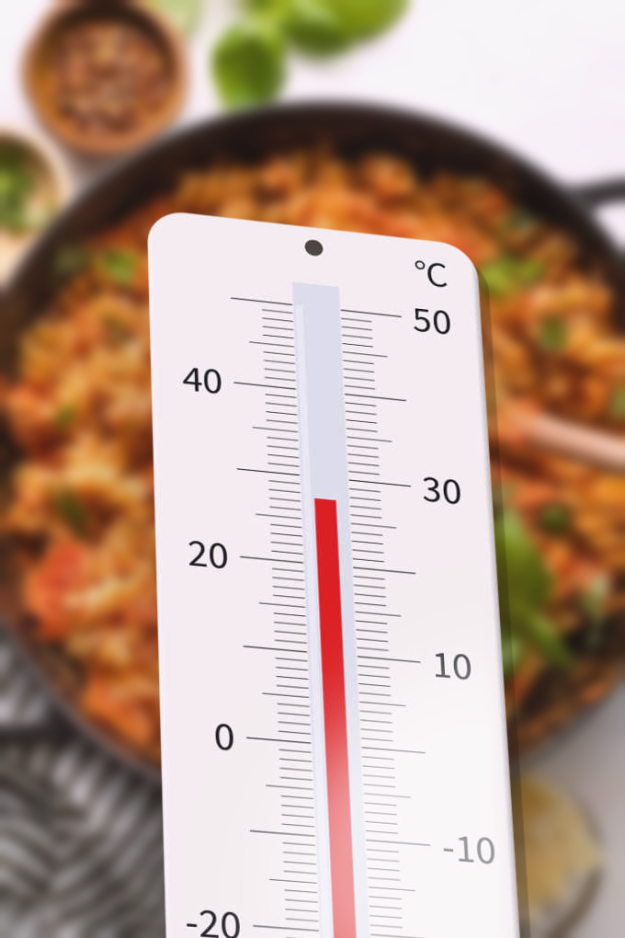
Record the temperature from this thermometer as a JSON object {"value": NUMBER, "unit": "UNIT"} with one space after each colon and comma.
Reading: {"value": 27.5, "unit": "°C"}
